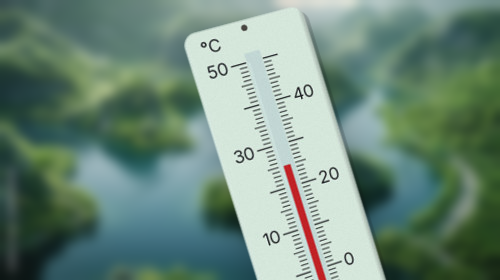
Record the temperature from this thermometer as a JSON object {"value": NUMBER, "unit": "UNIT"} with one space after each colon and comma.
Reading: {"value": 25, "unit": "°C"}
